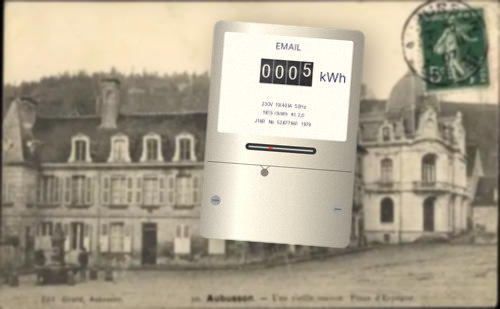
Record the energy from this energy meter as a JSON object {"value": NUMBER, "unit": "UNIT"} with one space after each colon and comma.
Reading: {"value": 5, "unit": "kWh"}
